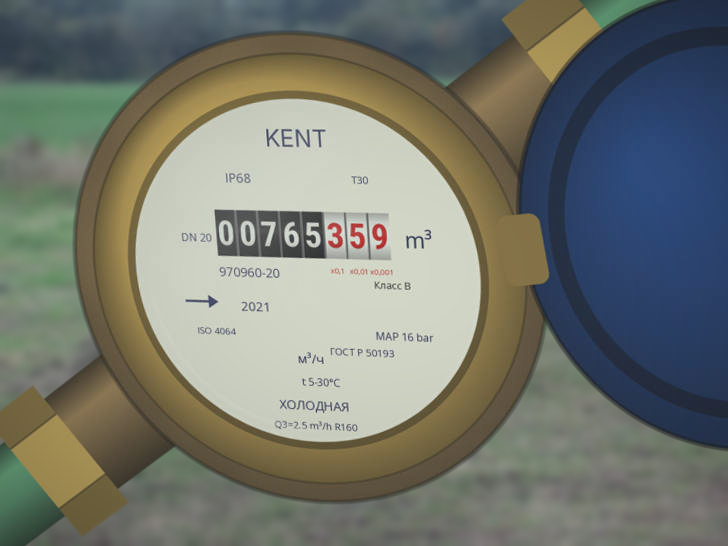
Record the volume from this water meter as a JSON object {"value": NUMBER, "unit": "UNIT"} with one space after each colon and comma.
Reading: {"value": 765.359, "unit": "m³"}
